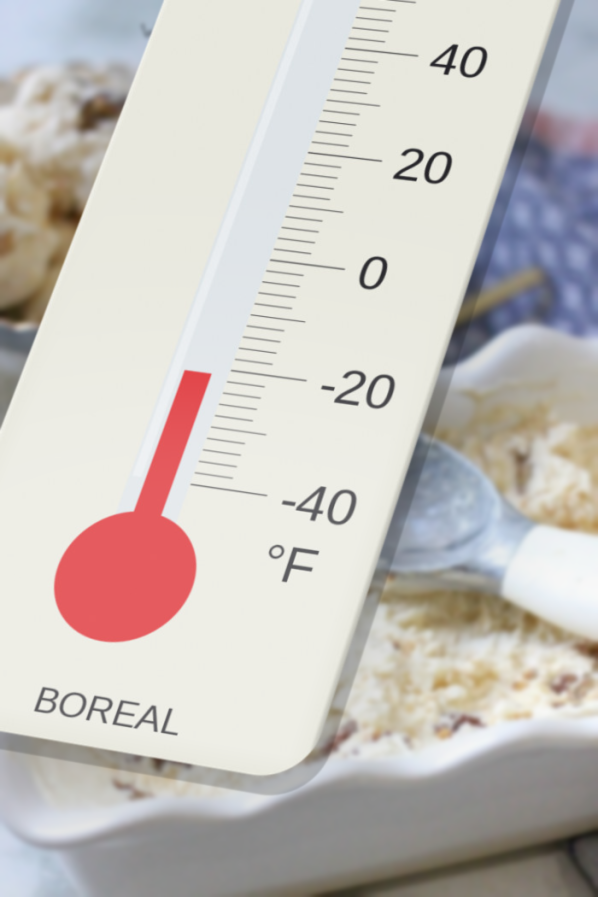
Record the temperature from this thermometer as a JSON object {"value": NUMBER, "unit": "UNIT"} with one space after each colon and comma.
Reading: {"value": -21, "unit": "°F"}
